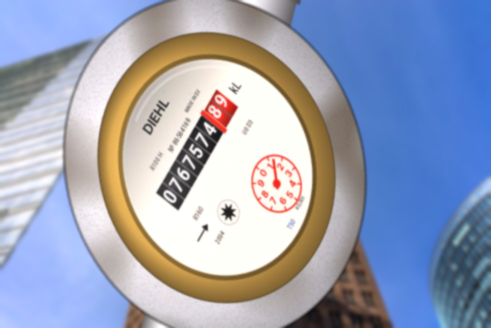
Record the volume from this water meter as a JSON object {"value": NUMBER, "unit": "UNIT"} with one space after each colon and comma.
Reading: {"value": 767574.891, "unit": "kL"}
